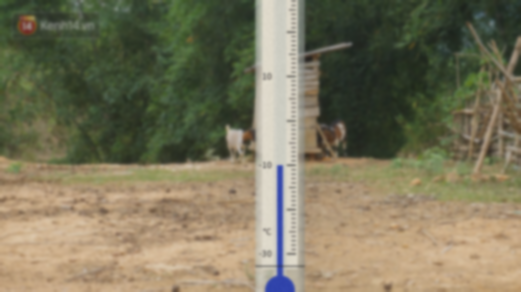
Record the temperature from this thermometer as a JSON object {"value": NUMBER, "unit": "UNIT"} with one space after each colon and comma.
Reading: {"value": -10, "unit": "°C"}
